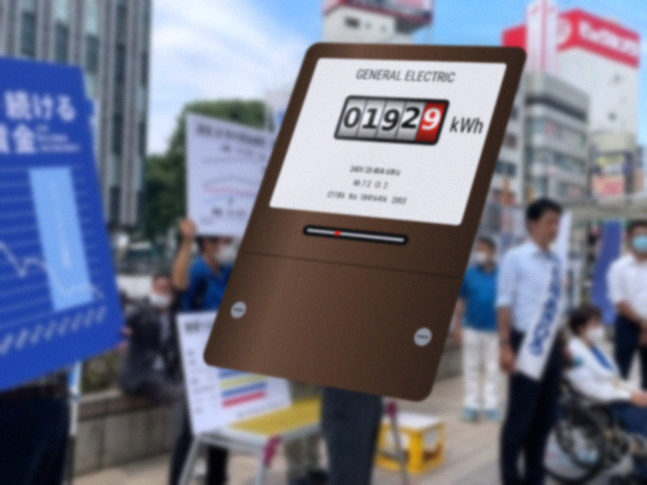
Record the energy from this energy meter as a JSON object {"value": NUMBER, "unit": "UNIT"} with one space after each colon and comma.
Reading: {"value": 192.9, "unit": "kWh"}
